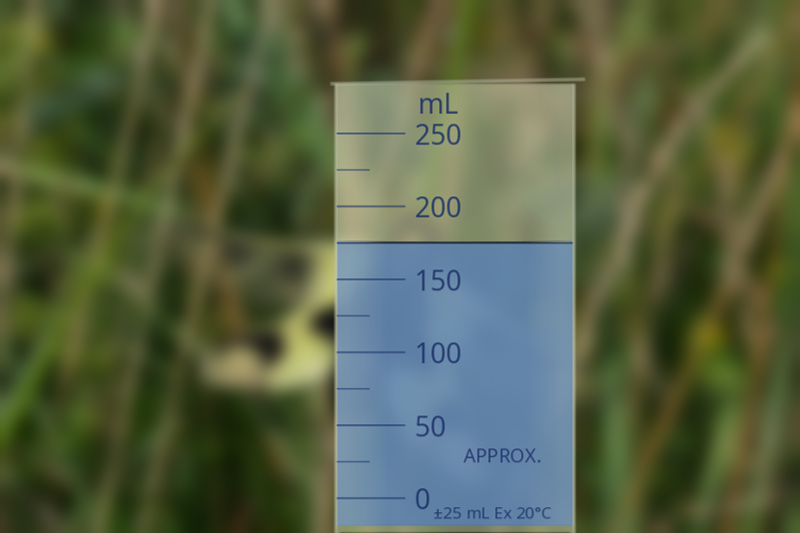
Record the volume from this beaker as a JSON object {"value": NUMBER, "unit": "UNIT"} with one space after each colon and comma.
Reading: {"value": 175, "unit": "mL"}
